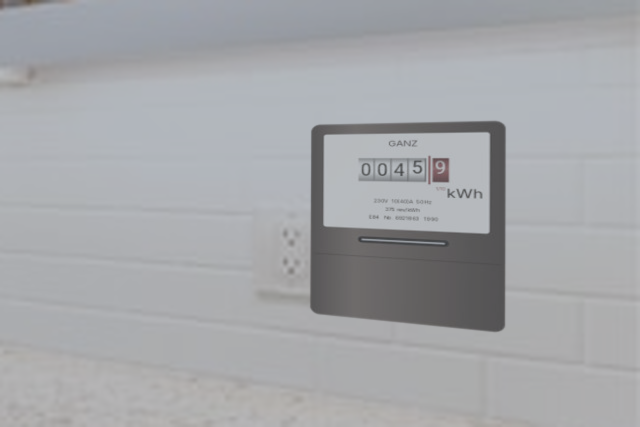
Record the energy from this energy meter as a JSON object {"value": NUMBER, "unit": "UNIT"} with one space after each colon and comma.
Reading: {"value": 45.9, "unit": "kWh"}
